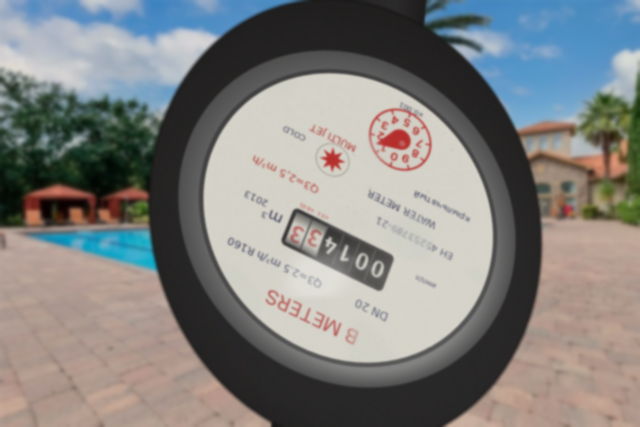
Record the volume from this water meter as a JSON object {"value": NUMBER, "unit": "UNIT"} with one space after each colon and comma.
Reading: {"value": 14.331, "unit": "m³"}
